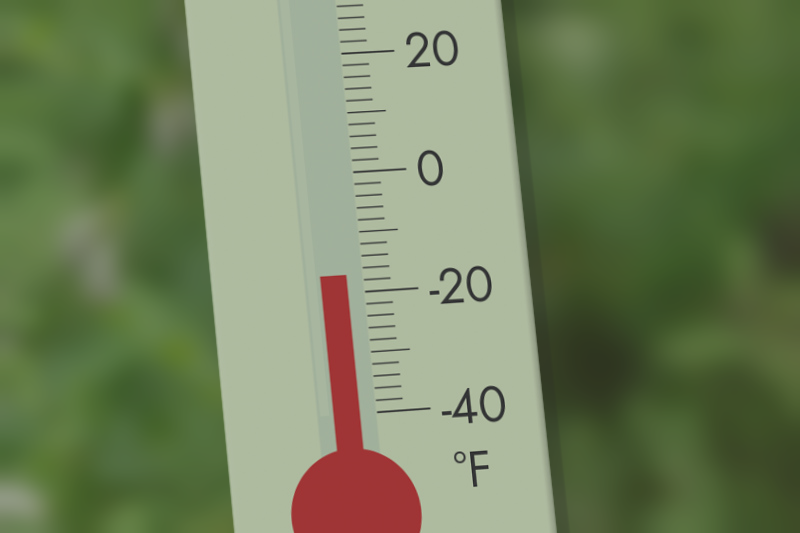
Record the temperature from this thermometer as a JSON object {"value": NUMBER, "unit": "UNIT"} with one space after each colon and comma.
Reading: {"value": -17, "unit": "°F"}
